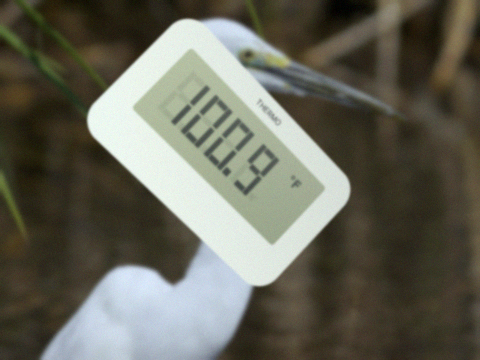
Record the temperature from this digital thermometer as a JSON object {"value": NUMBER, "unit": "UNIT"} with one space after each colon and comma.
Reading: {"value": 100.9, "unit": "°F"}
